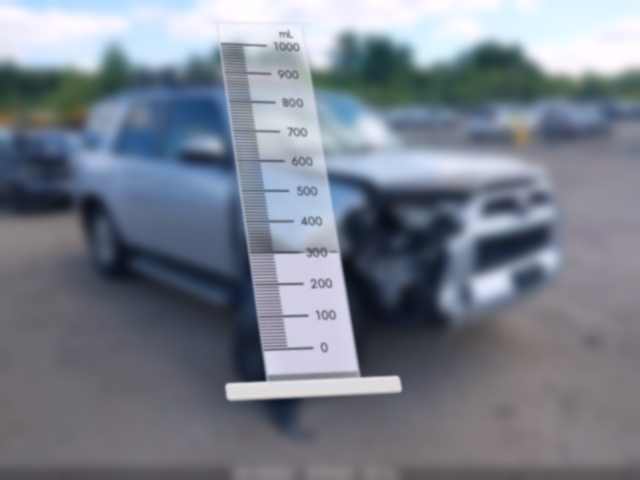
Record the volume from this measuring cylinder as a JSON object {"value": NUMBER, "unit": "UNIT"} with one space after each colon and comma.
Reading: {"value": 300, "unit": "mL"}
